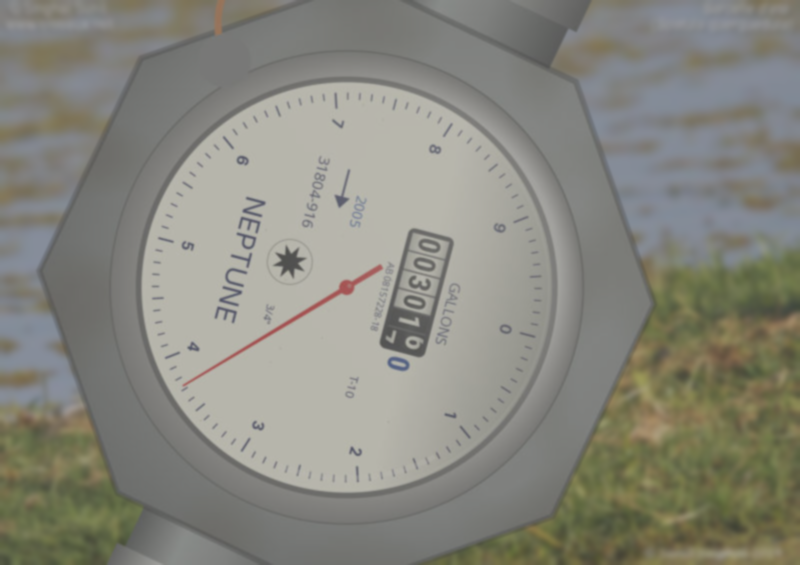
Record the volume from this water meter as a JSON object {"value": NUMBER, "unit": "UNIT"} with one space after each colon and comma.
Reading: {"value": 30163.7, "unit": "gal"}
